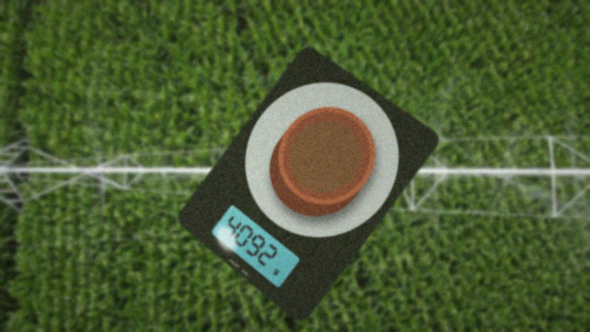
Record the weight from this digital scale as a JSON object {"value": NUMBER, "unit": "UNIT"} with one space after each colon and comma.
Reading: {"value": 4092, "unit": "g"}
